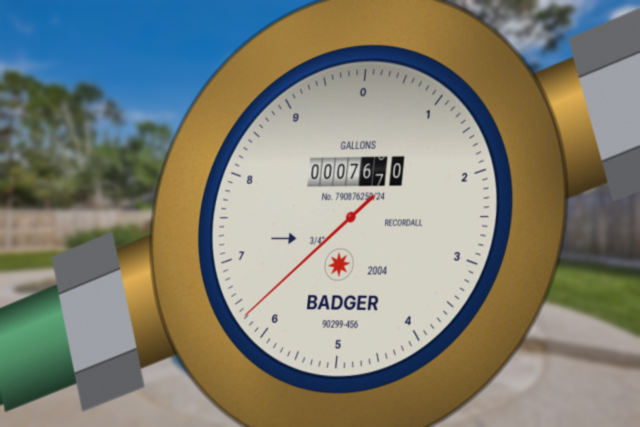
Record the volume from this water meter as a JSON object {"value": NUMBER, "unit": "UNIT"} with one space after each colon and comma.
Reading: {"value": 7666.3, "unit": "gal"}
